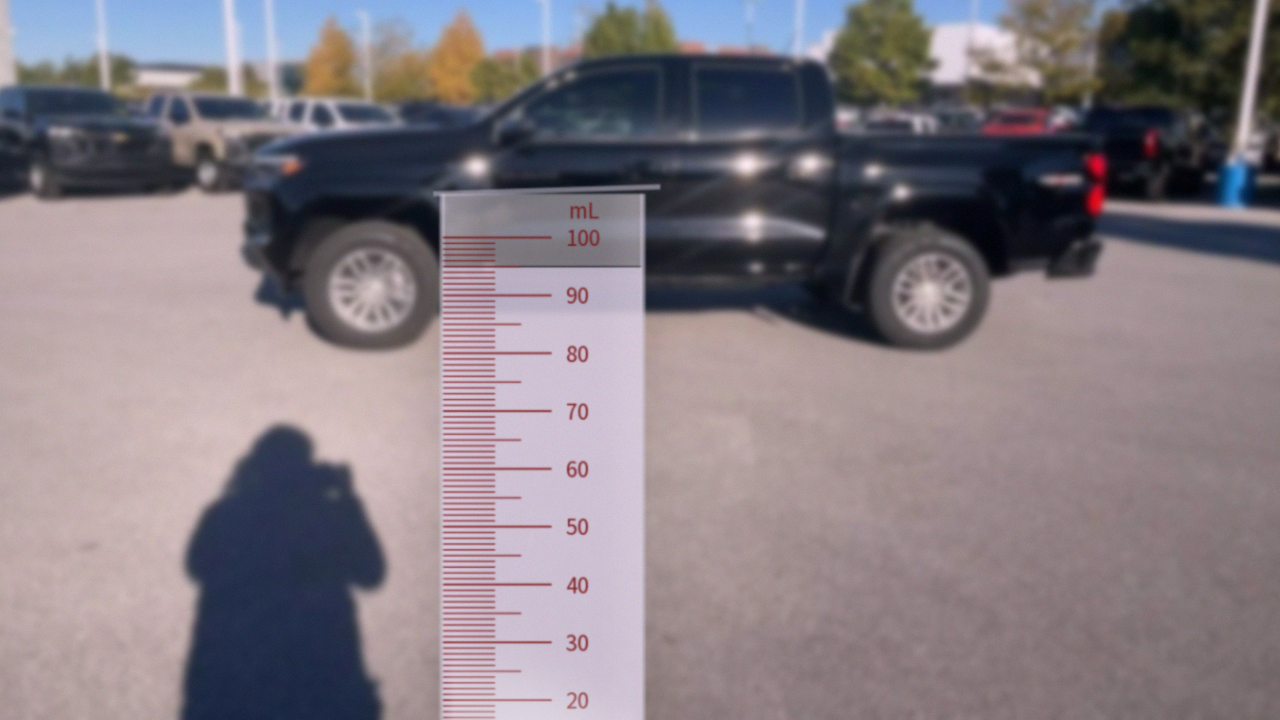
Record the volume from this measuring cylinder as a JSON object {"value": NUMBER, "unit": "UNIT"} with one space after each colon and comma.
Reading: {"value": 95, "unit": "mL"}
